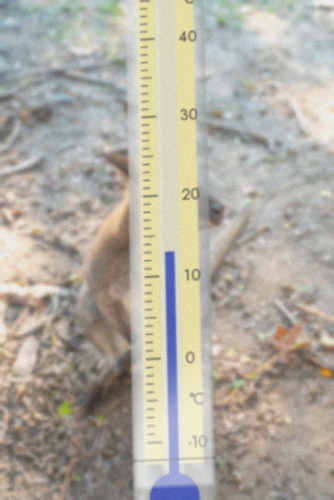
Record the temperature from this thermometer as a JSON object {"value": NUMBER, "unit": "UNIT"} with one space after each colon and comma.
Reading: {"value": 13, "unit": "°C"}
